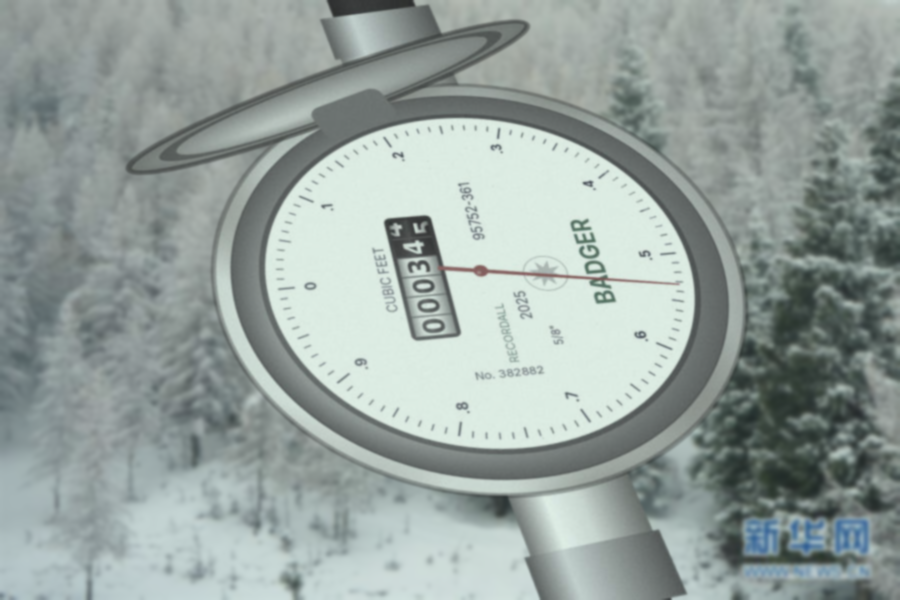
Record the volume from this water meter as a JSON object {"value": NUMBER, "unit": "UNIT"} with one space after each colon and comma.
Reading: {"value": 344.53, "unit": "ft³"}
